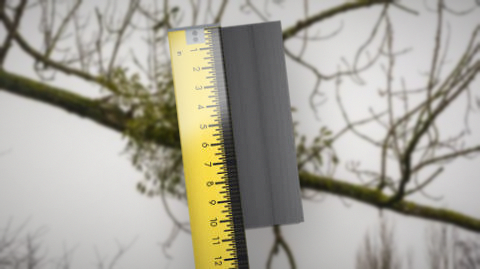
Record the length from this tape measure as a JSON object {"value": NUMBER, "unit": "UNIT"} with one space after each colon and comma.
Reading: {"value": 10.5, "unit": "in"}
